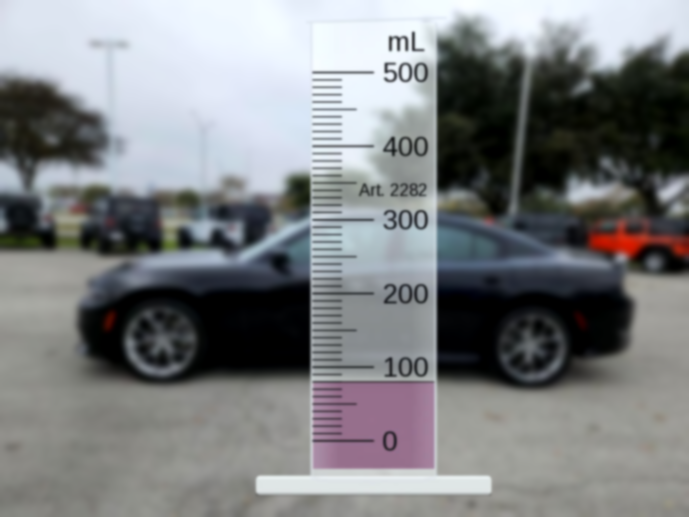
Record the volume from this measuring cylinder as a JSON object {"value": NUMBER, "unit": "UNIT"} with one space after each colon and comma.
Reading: {"value": 80, "unit": "mL"}
